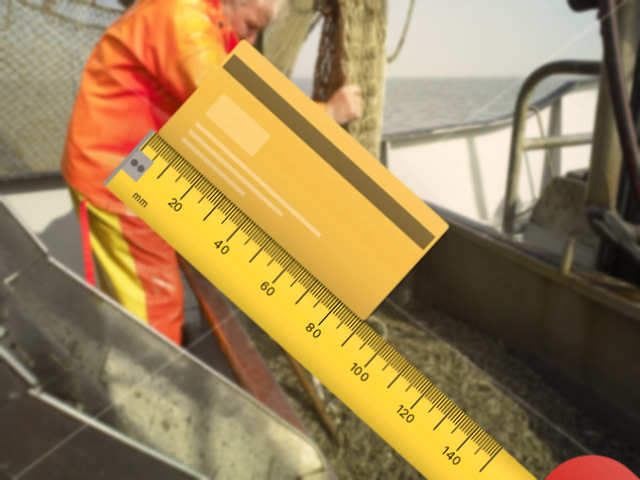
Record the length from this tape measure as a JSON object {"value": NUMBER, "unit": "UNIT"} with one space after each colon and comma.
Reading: {"value": 90, "unit": "mm"}
